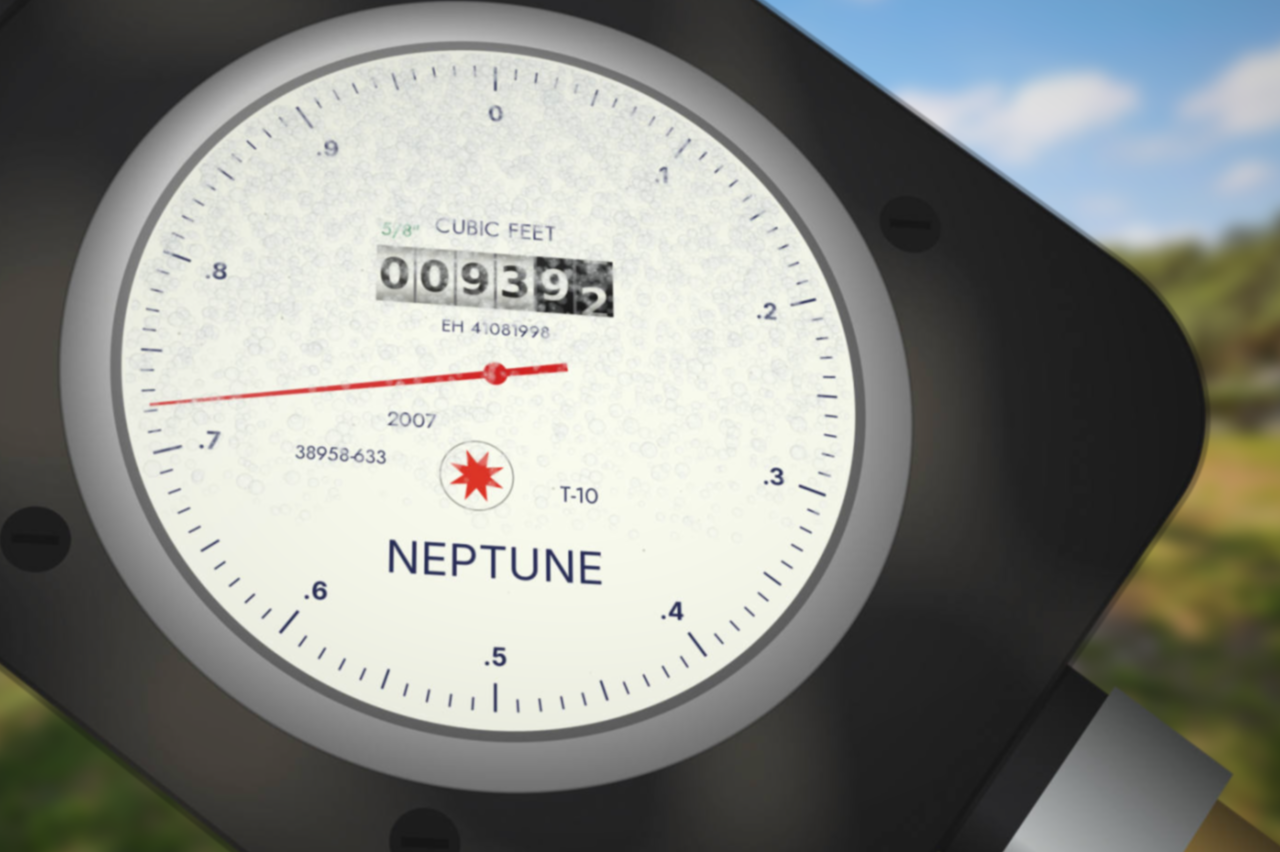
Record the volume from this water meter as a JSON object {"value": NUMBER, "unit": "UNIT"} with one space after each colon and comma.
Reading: {"value": 9391.72, "unit": "ft³"}
